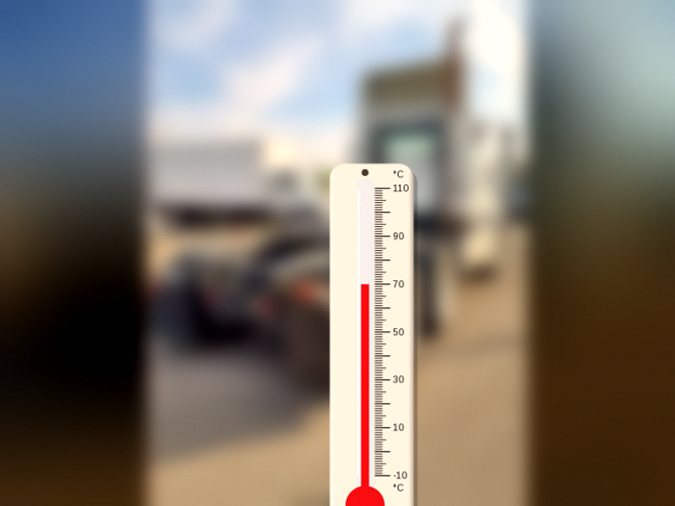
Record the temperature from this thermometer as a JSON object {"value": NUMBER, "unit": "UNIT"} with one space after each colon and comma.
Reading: {"value": 70, "unit": "°C"}
